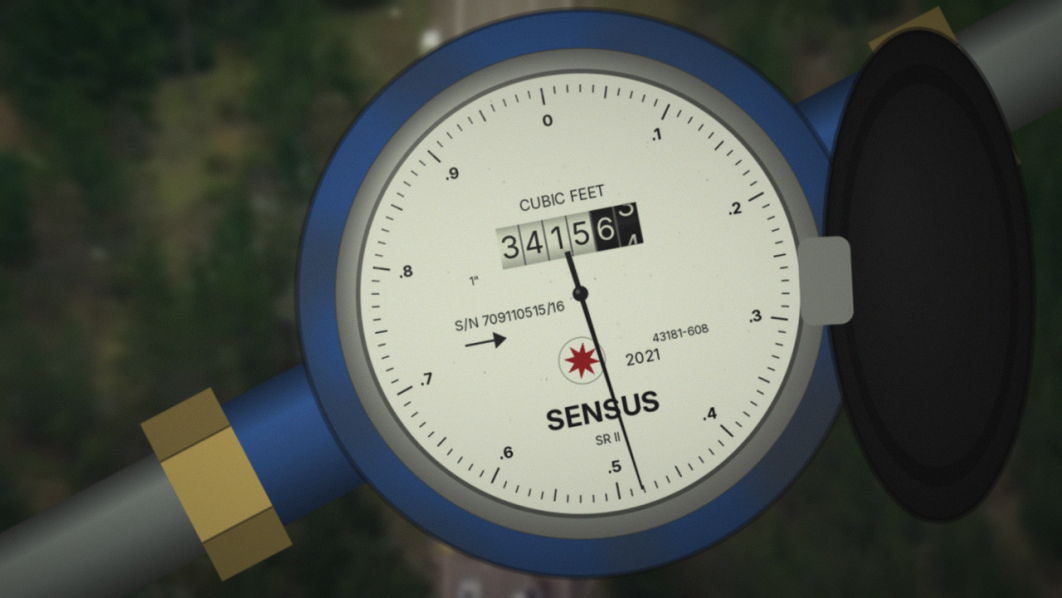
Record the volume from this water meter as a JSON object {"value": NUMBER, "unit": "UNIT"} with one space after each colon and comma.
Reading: {"value": 341563.48, "unit": "ft³"}
